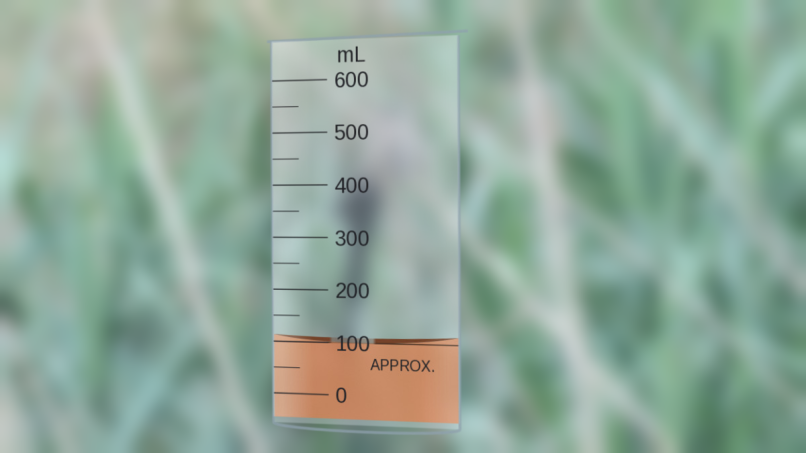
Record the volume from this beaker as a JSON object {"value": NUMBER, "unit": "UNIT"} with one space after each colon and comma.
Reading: {"value": 100, "unit": "mL"}
